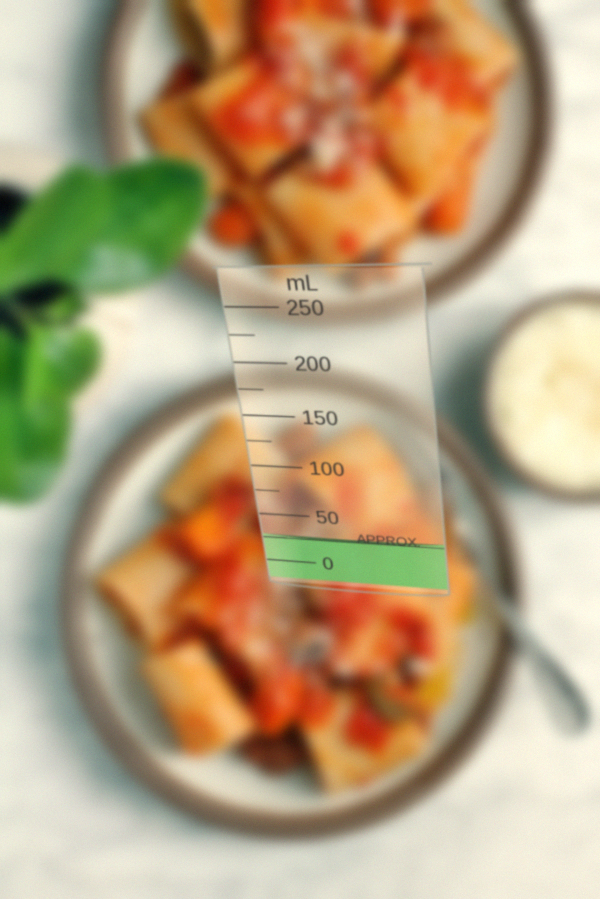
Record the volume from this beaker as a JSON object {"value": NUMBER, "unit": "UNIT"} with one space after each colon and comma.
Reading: {"value": 25, "unit": "mL"}
